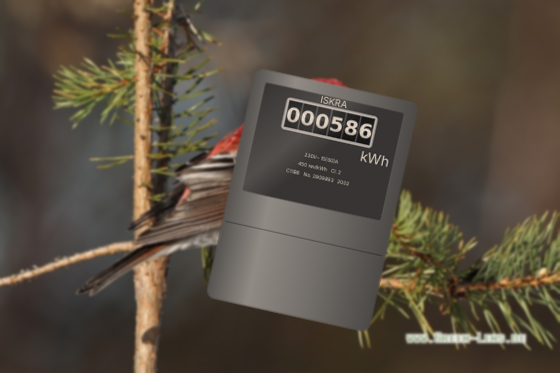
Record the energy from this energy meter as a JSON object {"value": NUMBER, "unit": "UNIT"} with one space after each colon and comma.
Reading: {"value": 586, "unit": "kWh"}
